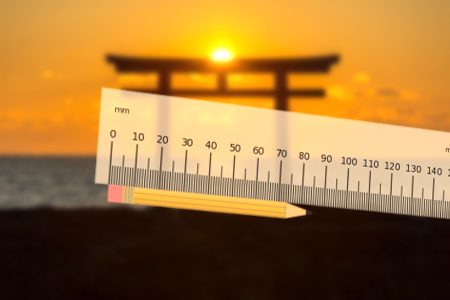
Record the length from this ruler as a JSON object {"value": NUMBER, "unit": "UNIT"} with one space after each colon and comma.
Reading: {"value": 85, "unit": "mm"}
